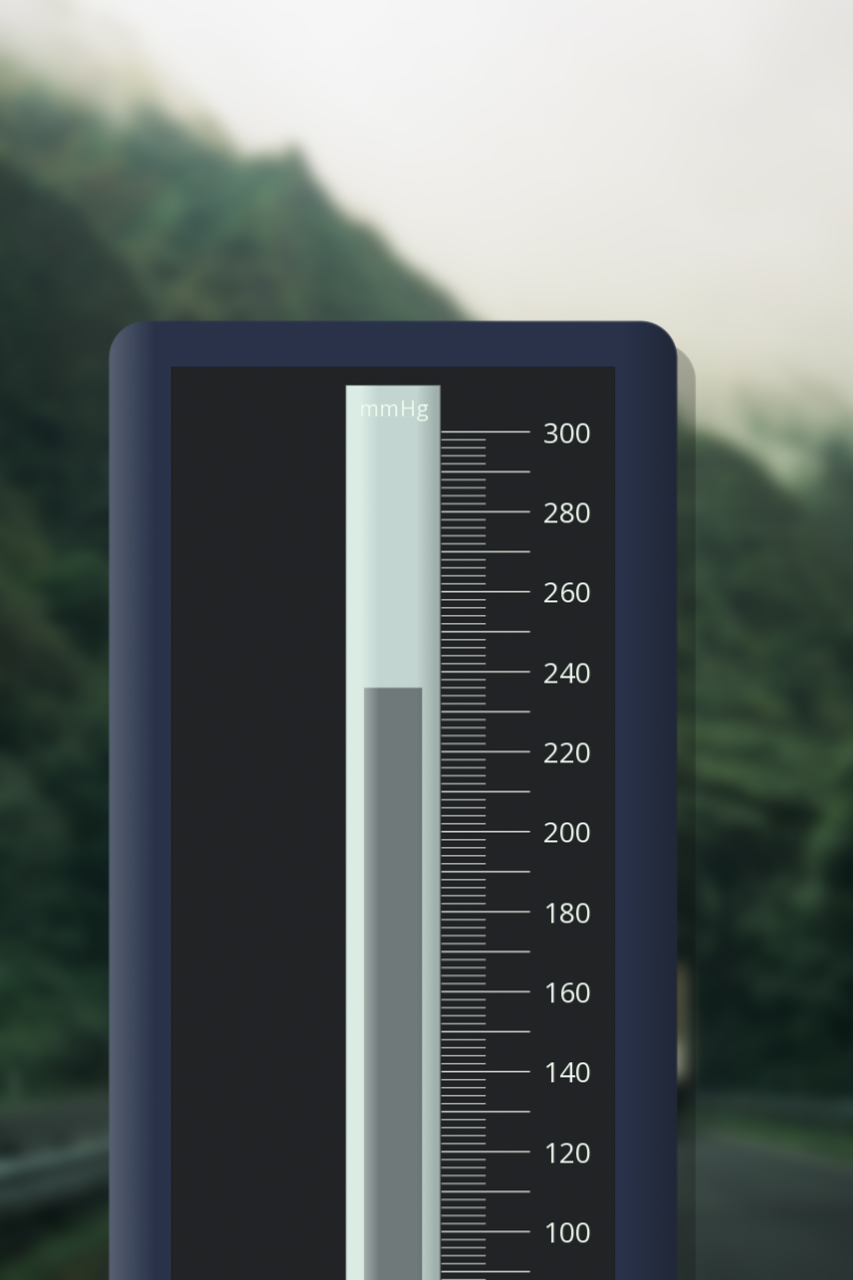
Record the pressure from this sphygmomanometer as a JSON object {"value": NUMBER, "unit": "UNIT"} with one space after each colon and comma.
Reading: {"value": 236, "unit": "mmHg"}
